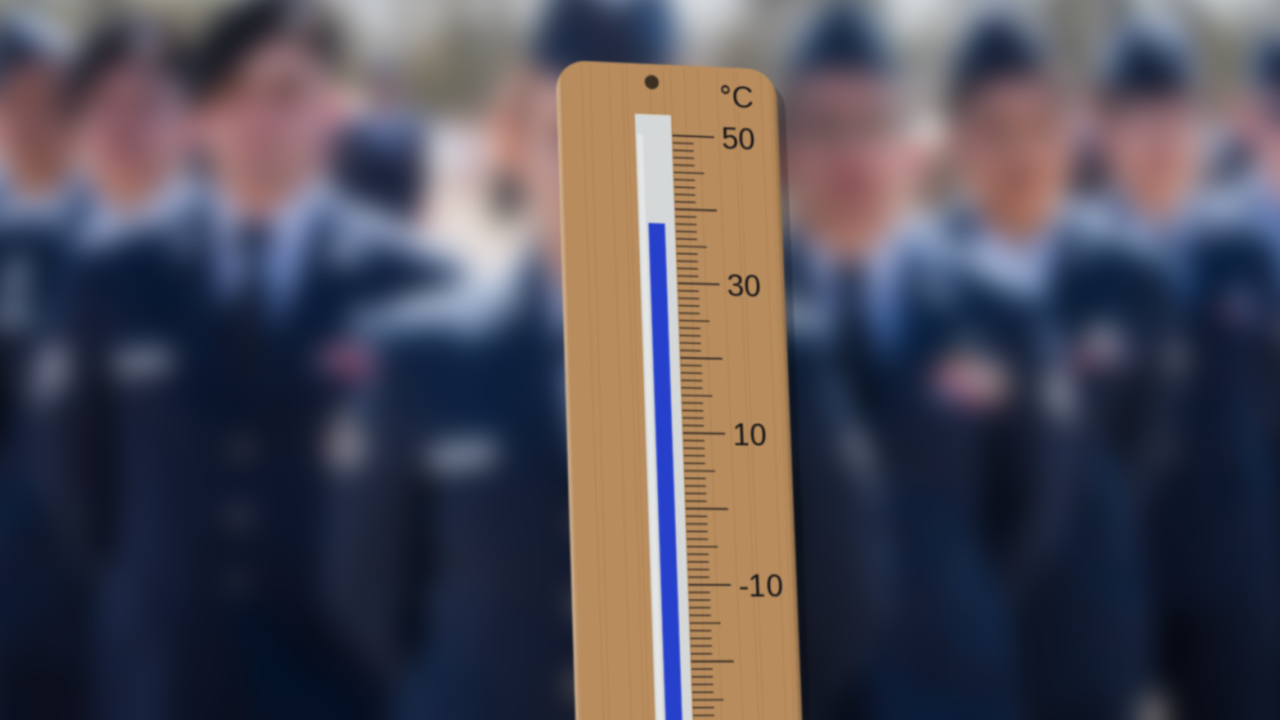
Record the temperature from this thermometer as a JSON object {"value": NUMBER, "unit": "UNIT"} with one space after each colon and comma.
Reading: {"value": 38, "unit": "°C"}
